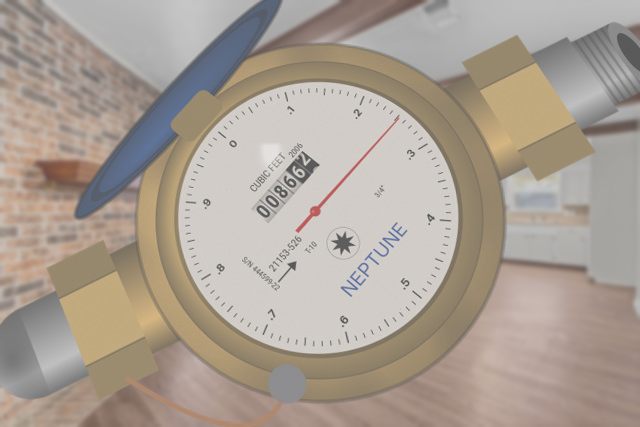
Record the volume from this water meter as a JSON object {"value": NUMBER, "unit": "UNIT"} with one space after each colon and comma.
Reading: {"value": 8662.25, "unit": "ft³"}
